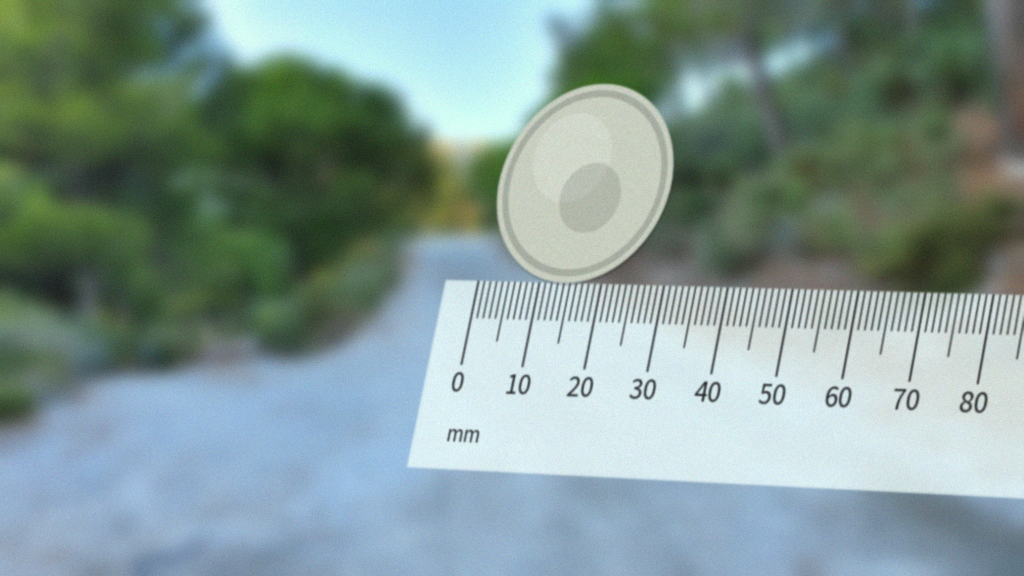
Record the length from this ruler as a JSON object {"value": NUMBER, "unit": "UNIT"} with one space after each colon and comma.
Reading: {"value": 28, "unit": "mm"}
